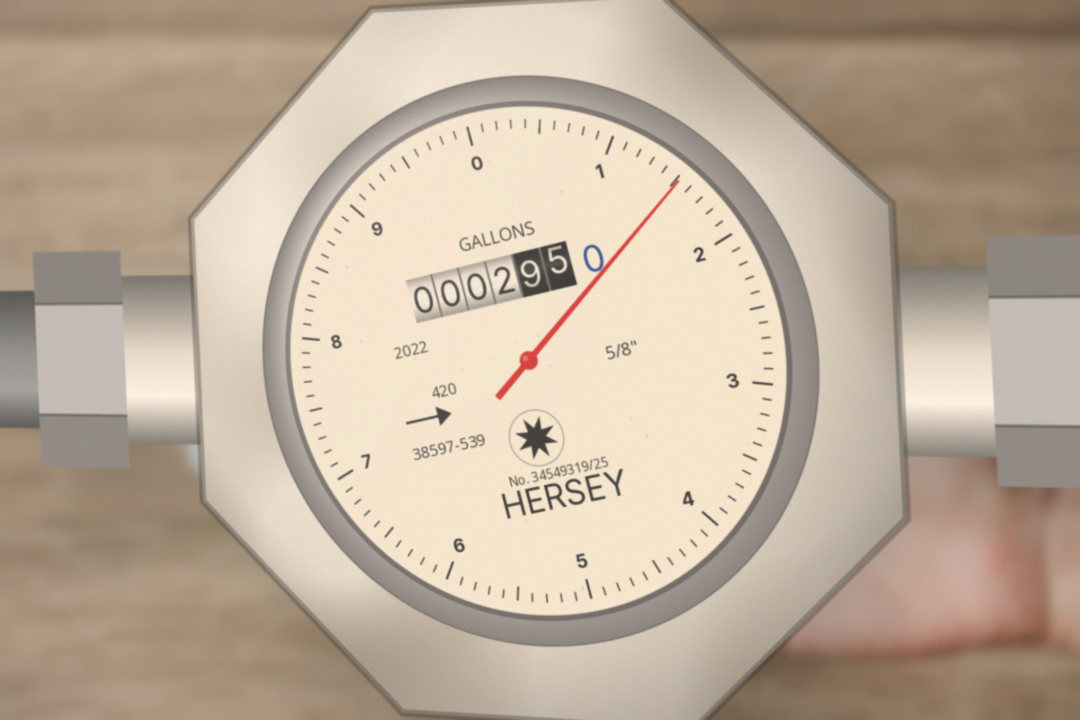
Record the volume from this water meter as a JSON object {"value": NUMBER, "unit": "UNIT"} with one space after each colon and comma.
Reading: {"value": 2951.5, "unit": "gal"}
